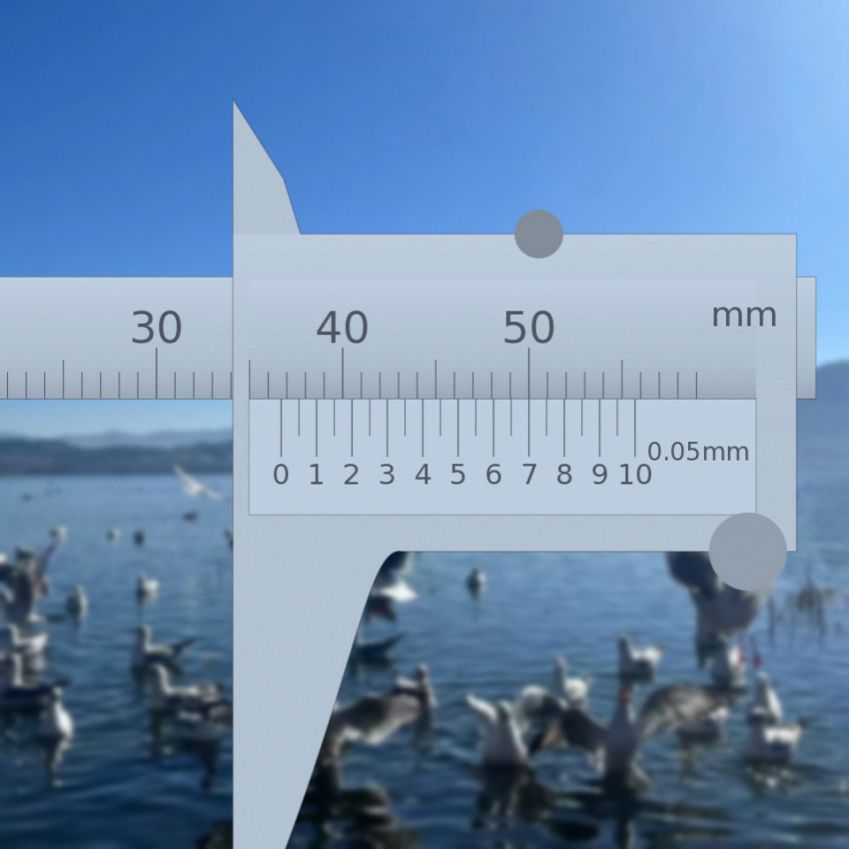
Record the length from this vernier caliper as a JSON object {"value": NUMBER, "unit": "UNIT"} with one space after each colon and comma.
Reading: {"value": 36.7, "unit": "mm"}
